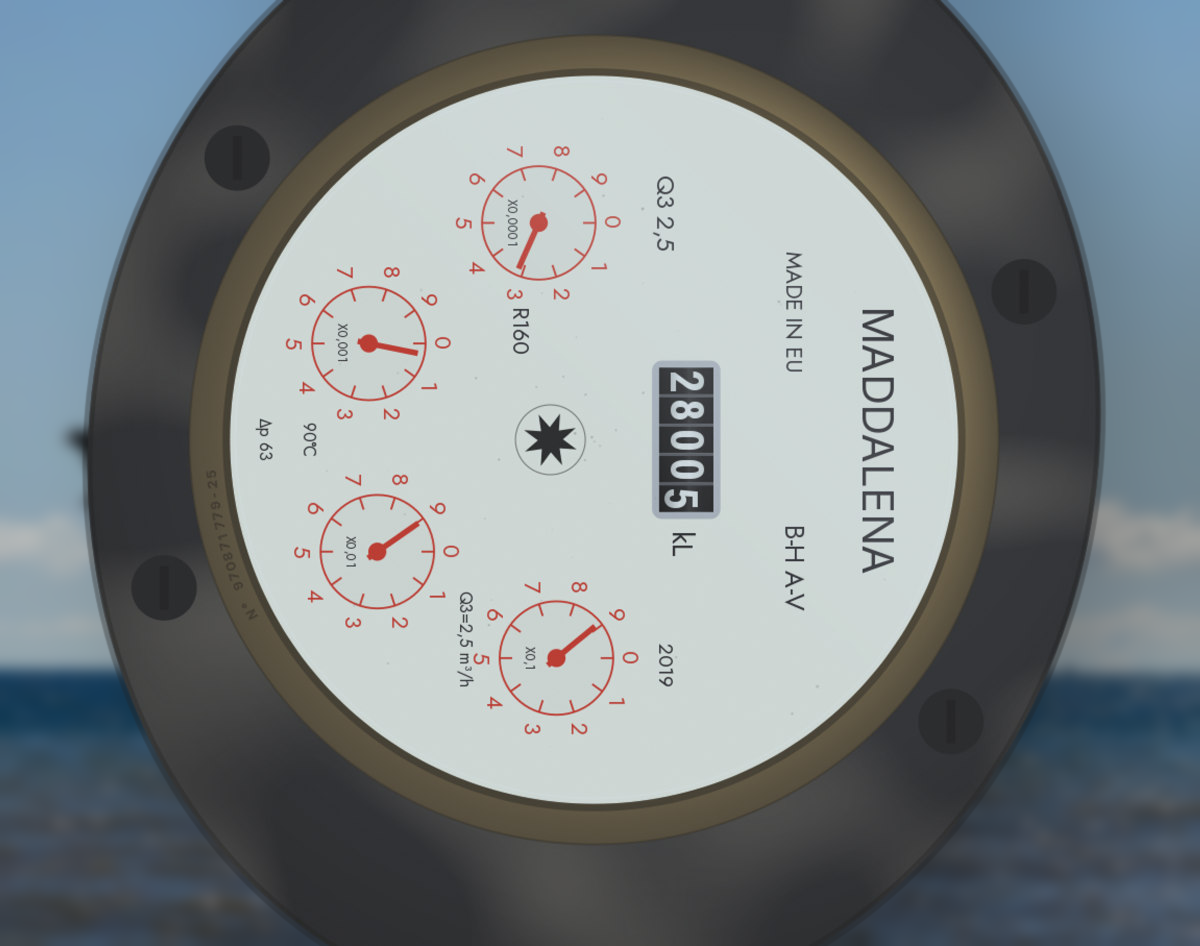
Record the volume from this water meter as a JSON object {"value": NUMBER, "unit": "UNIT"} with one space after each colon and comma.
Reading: {"value": 28004.8903, "unit": "kL"}
